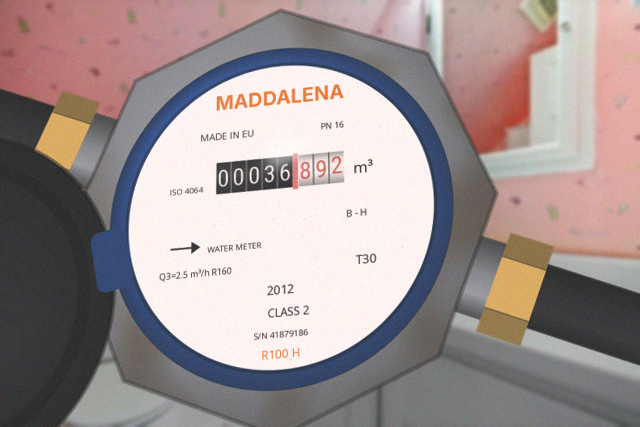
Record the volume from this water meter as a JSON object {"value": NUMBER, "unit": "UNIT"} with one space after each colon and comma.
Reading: {"value": 36.892, "unit": "m³"}
